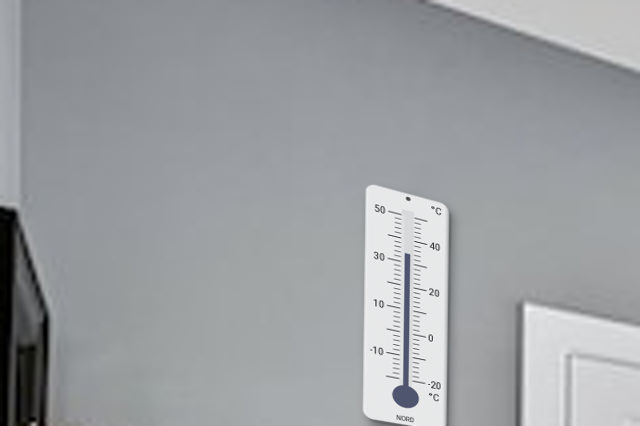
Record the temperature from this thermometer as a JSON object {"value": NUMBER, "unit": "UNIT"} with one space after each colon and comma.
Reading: {"value": 34, "unit": "°C"}
